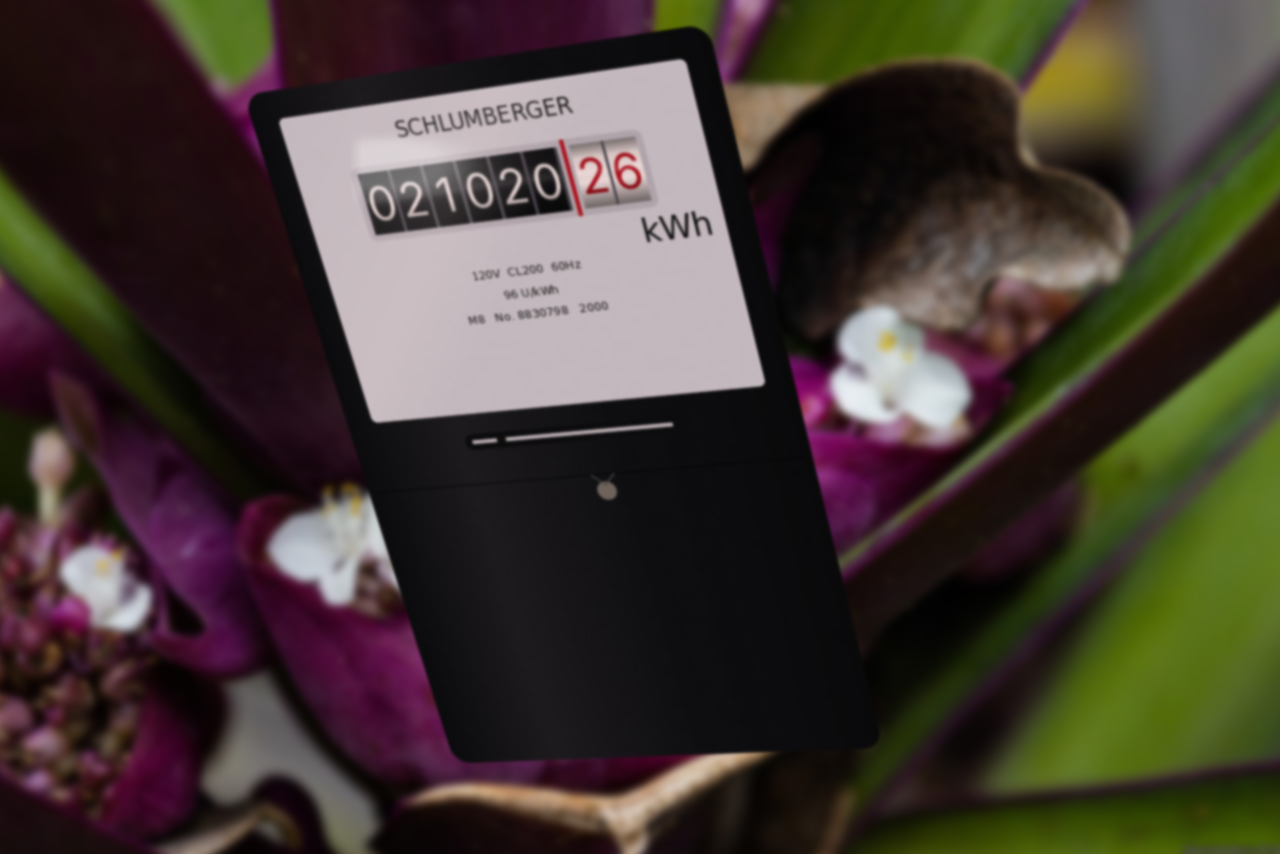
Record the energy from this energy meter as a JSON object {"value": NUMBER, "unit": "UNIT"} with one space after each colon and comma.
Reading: {"value": 21020.26, "unit": "kWh"}
